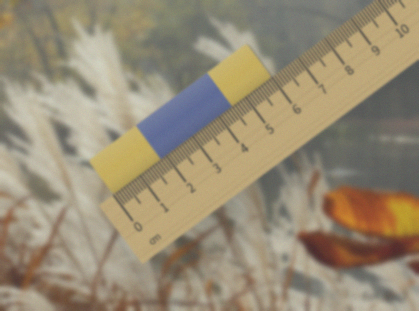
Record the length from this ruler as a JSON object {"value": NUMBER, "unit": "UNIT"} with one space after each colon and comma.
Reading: {"value": 6, "unit": "cm"}
